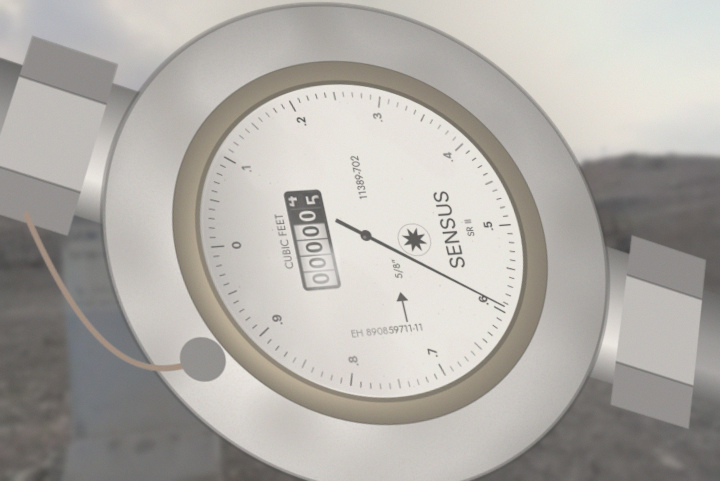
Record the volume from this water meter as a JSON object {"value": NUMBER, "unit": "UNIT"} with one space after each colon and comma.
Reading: {"value": 4.59, "unit": "ft³"}
